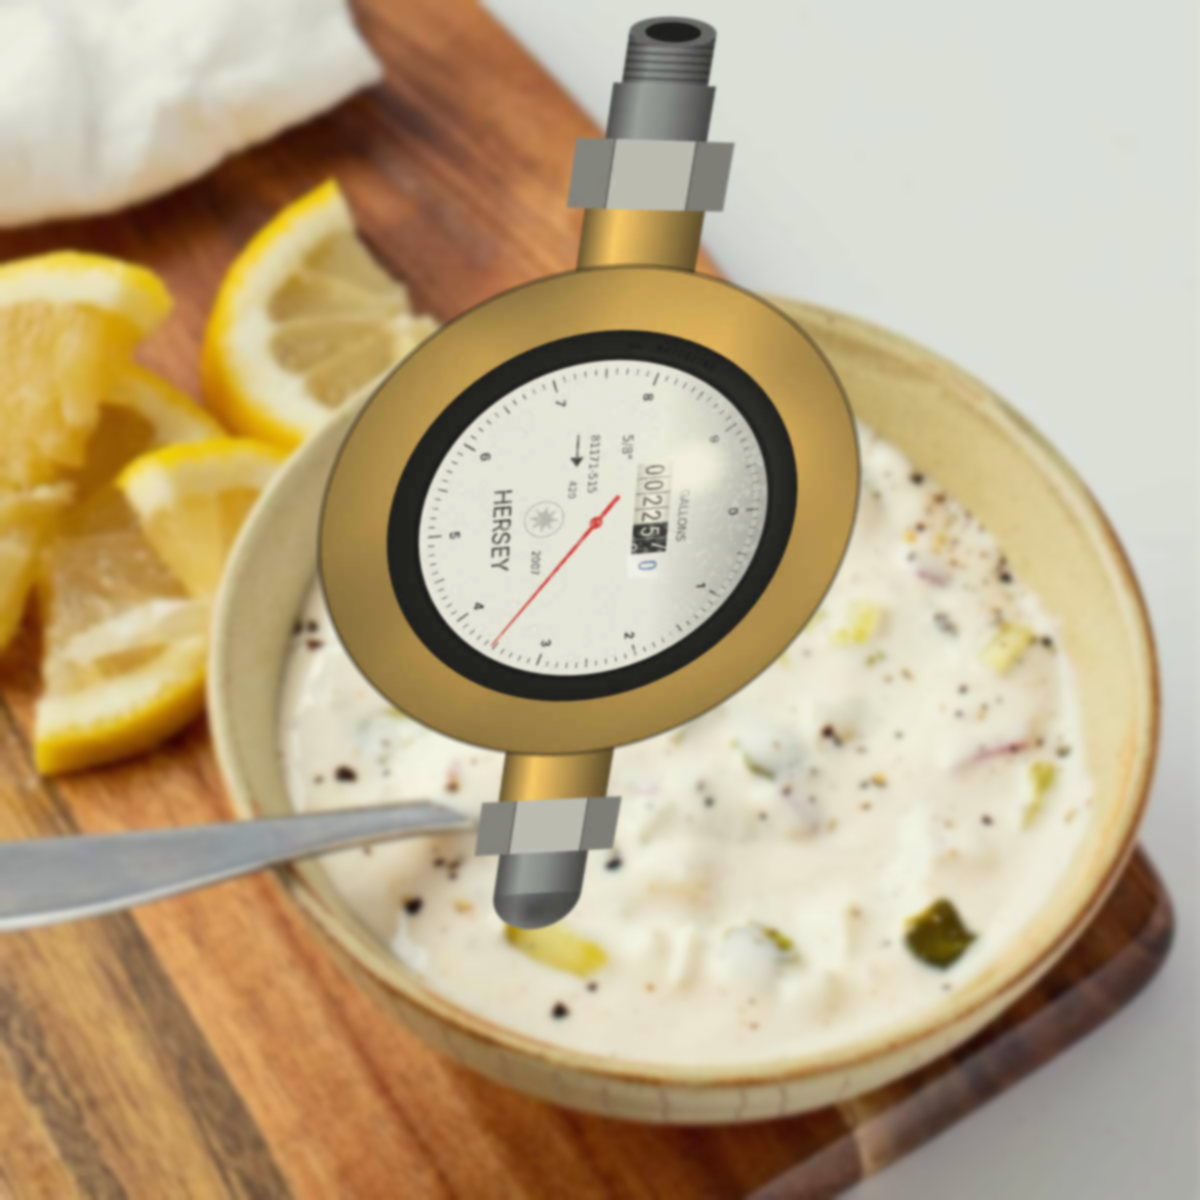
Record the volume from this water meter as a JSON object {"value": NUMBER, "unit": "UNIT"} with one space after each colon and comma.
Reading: {"value": 22573.5, "unit": "gal"}
